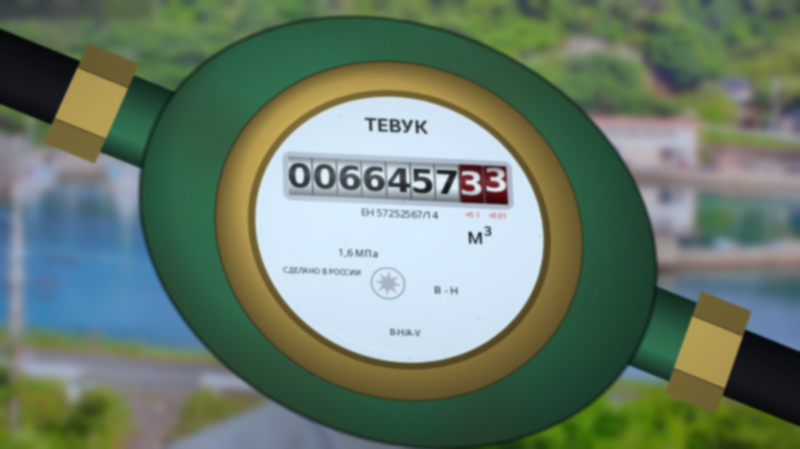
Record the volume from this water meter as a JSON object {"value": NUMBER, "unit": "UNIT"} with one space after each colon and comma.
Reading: {"value": 66457.33, "unit": "m³"}
